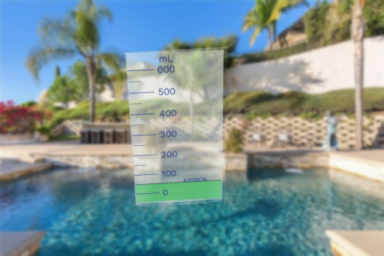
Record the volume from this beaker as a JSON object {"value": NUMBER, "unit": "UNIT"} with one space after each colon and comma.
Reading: {"value": 50, "unit": "mL"}
